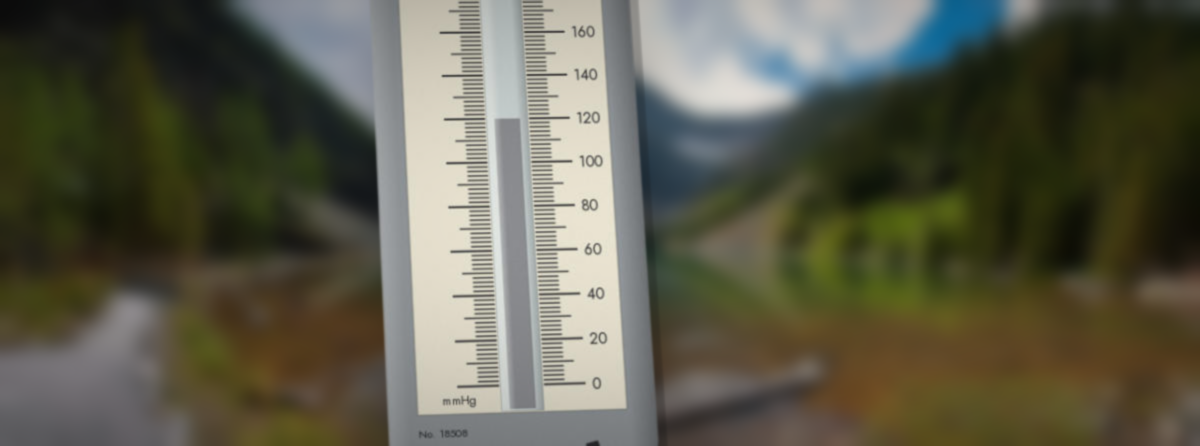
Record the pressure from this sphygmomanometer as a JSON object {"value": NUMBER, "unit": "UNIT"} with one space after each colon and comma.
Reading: {"value": 120, "unit": "mmHg"}
